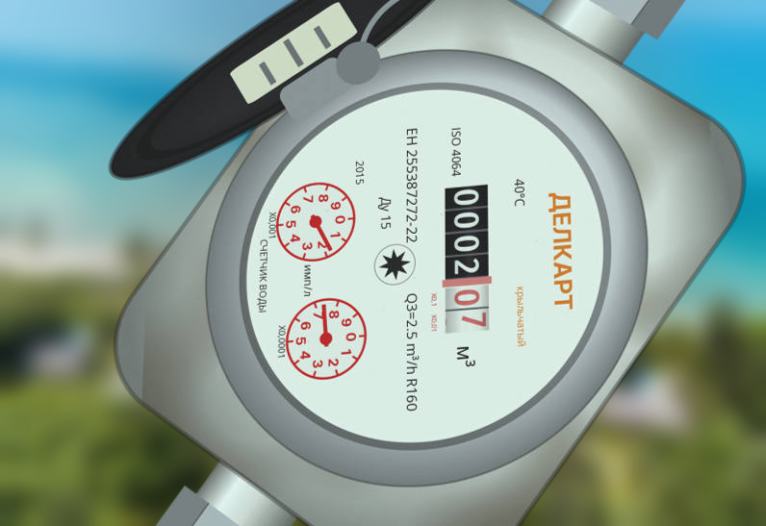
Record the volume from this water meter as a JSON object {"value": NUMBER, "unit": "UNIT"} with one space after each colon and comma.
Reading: {"value": 2.0717, "unit": "m³"}
